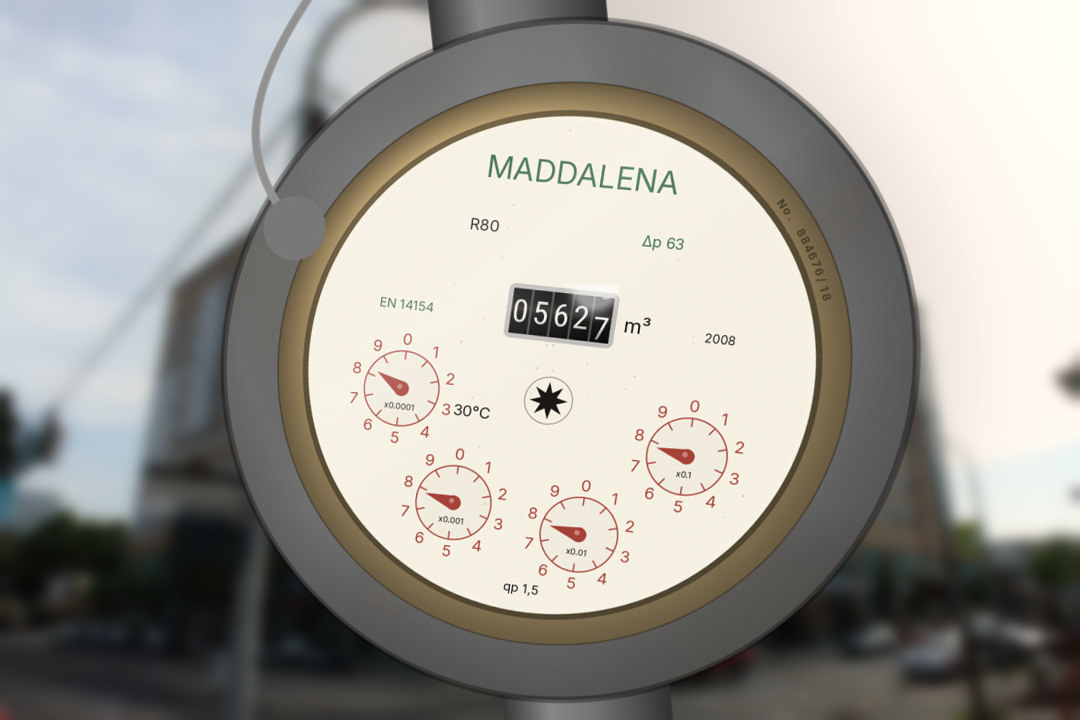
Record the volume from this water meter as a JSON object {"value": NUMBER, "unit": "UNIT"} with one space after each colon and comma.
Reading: {"value": 5626.7778, "unit": "m³"}
